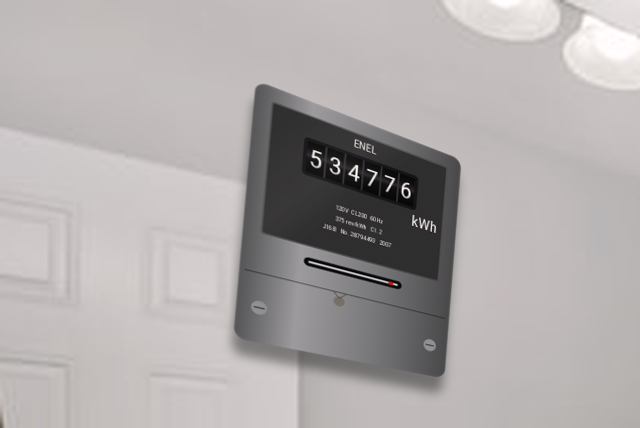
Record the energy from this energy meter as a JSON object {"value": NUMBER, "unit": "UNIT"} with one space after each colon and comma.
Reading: {"value": 534776, "unit": "kWh"}
